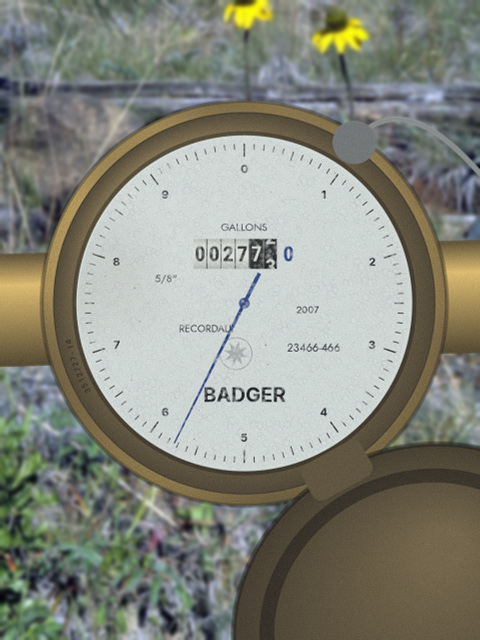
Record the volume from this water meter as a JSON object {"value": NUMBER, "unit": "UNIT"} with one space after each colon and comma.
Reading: {"value": 27725.7, "unit": "gal"}
